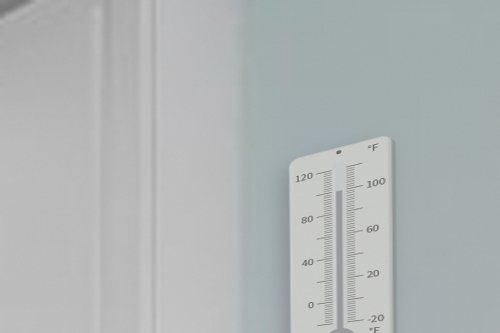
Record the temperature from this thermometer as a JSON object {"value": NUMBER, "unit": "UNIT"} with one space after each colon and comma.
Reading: {"value": 100, "unit": "°F"}
